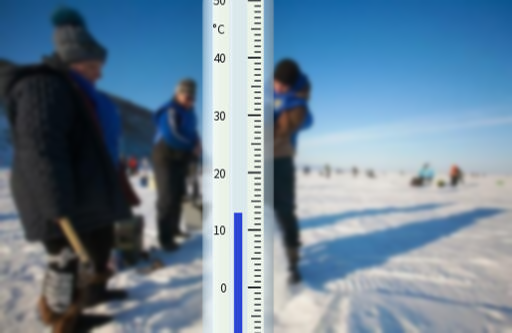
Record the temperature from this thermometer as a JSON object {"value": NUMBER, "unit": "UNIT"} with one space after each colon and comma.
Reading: {"value": 13, "unit": "°C"}
